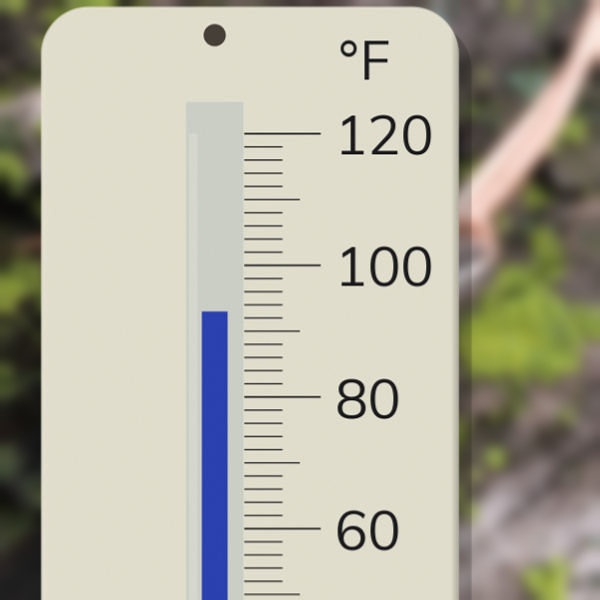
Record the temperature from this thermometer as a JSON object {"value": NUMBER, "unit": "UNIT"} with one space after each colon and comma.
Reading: {"value": 93, "unit": "°F"}
